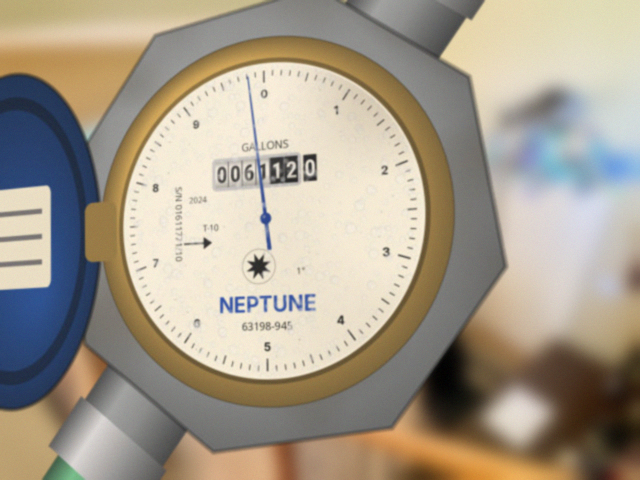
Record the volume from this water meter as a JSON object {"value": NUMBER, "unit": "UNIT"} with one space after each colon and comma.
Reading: {"value": 61119.8, "unit": "gal"}
